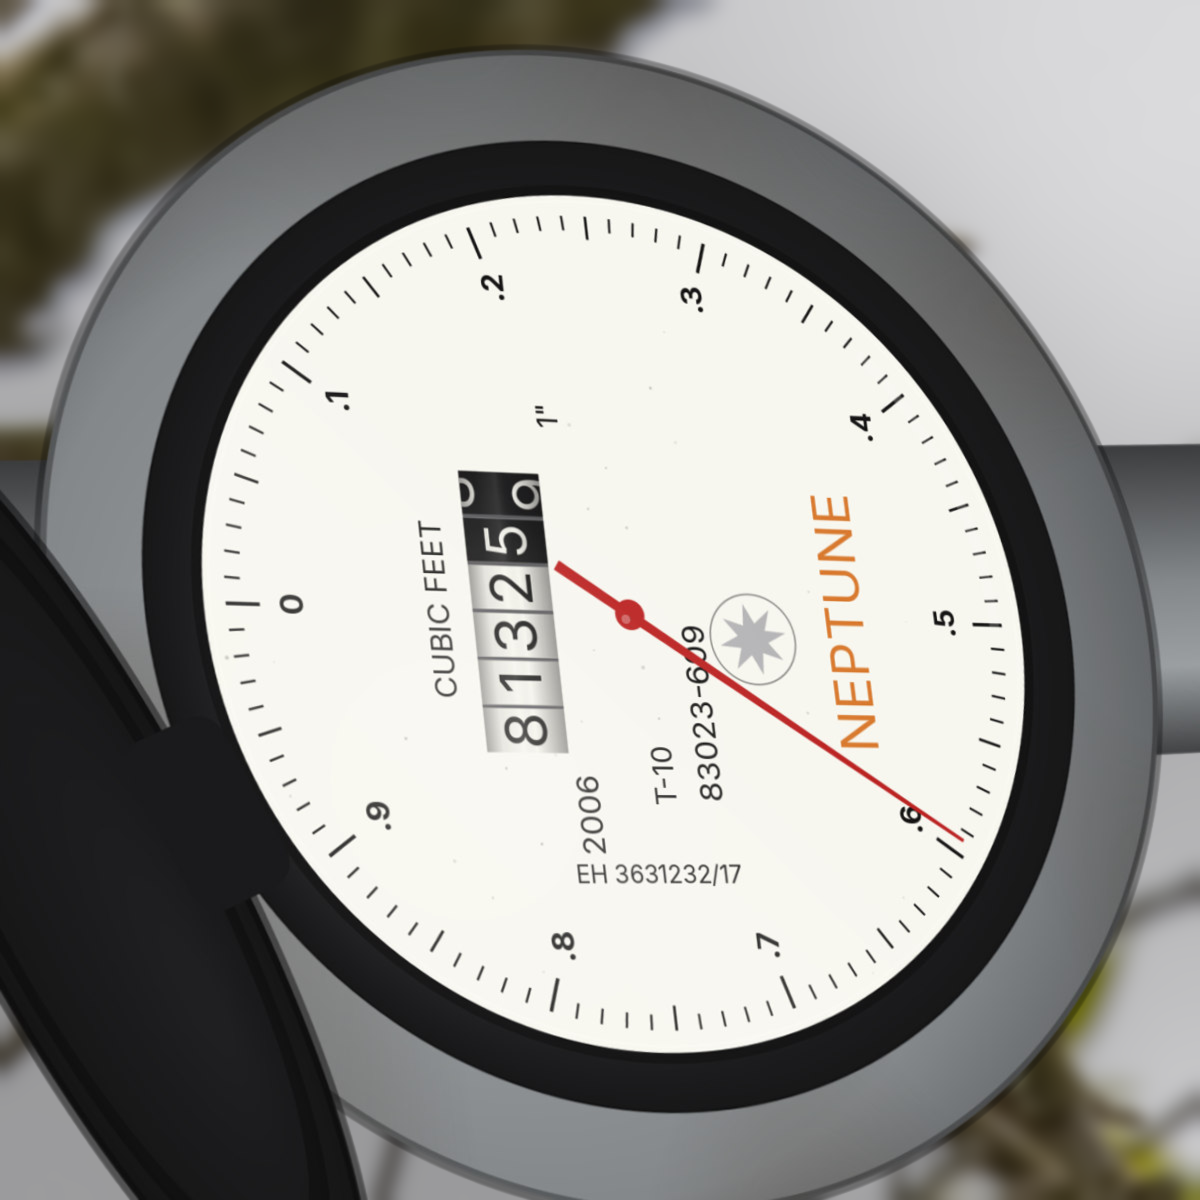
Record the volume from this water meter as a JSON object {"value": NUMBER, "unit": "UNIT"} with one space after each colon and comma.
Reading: {"value": 813258.59, "unit": "ft³"}
